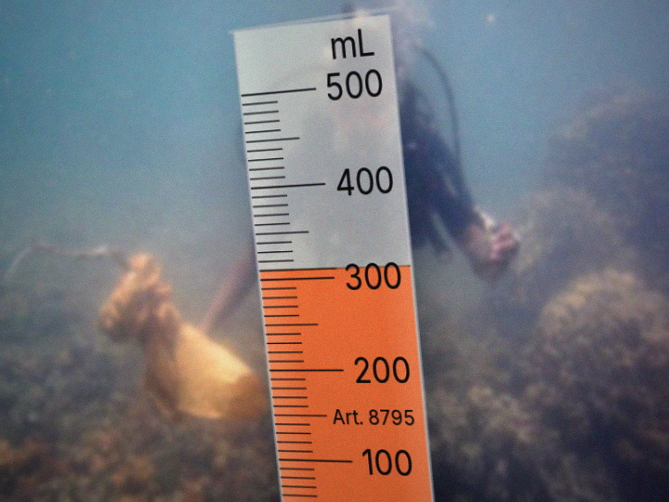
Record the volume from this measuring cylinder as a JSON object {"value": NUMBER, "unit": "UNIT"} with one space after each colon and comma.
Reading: {"value": 310, "unit": "mL"}
